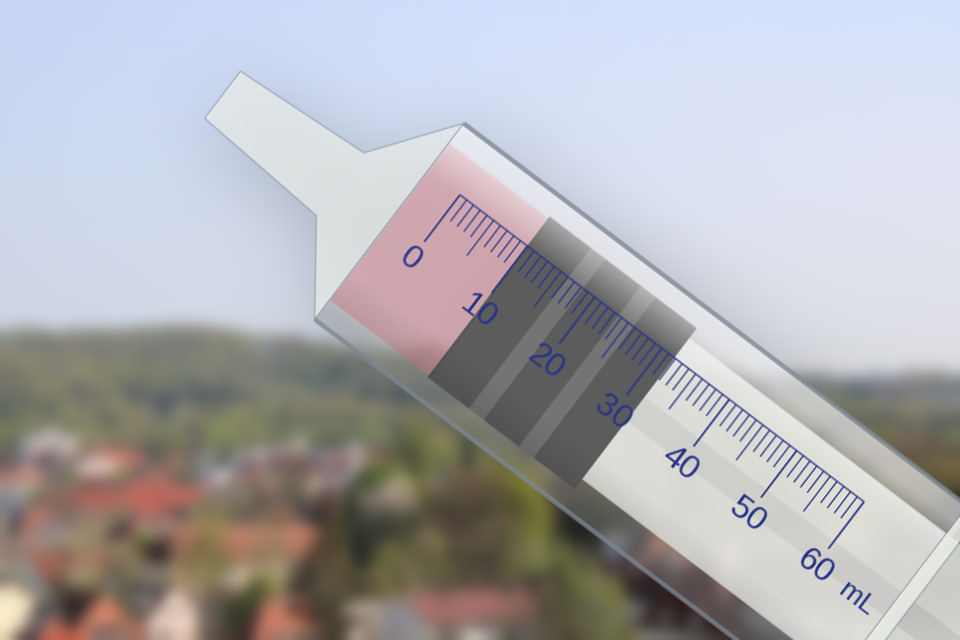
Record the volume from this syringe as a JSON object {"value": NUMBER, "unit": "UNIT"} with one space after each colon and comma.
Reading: {"value": 10, "unit": "mL"}
